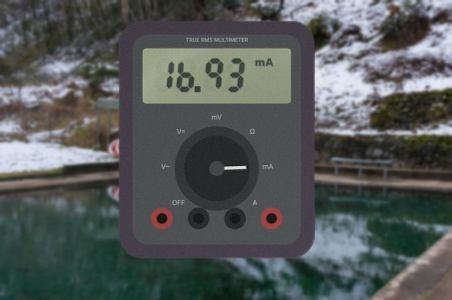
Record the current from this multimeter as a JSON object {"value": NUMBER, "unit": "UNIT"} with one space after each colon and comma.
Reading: {"value": 16.93, "unit": "mA"}
